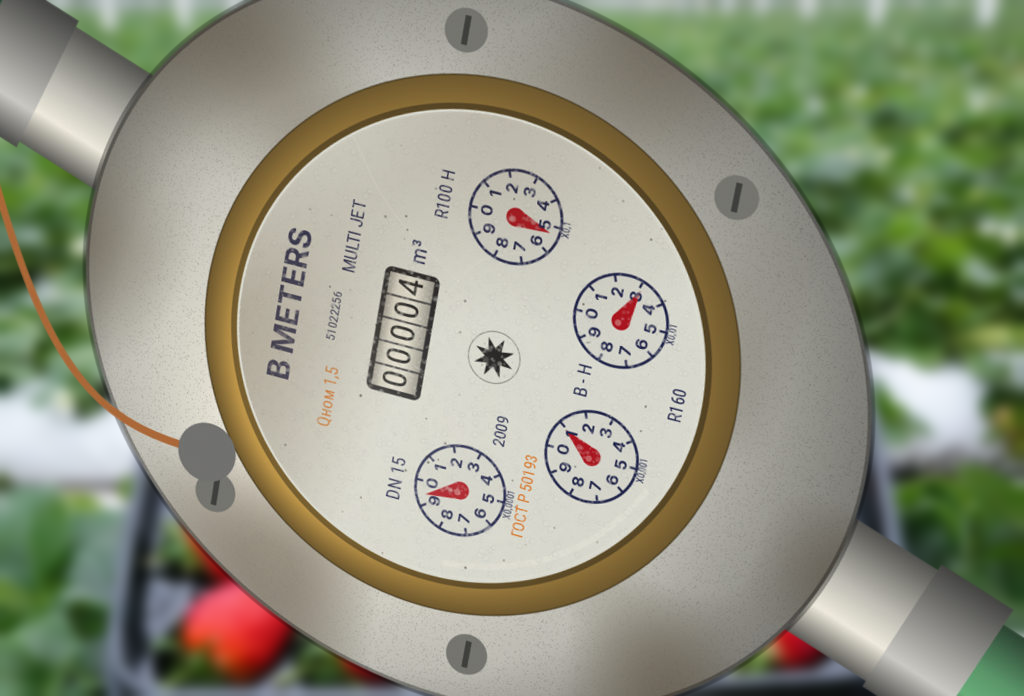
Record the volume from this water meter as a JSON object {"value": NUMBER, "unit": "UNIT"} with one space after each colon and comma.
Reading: {"value": 4.5309, "unit": "m³"}
